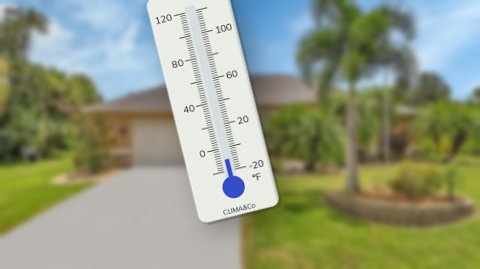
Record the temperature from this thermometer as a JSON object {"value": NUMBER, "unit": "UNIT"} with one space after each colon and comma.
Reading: {"value": -10, "unit": "°F"}
